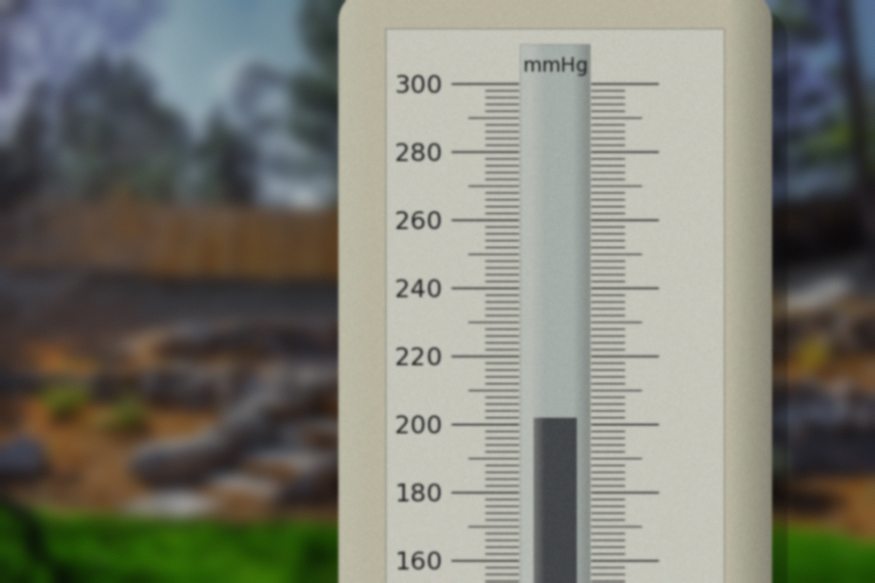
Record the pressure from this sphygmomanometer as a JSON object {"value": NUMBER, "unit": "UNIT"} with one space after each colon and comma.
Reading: {"value": 202, "unit": "mmHg"}
